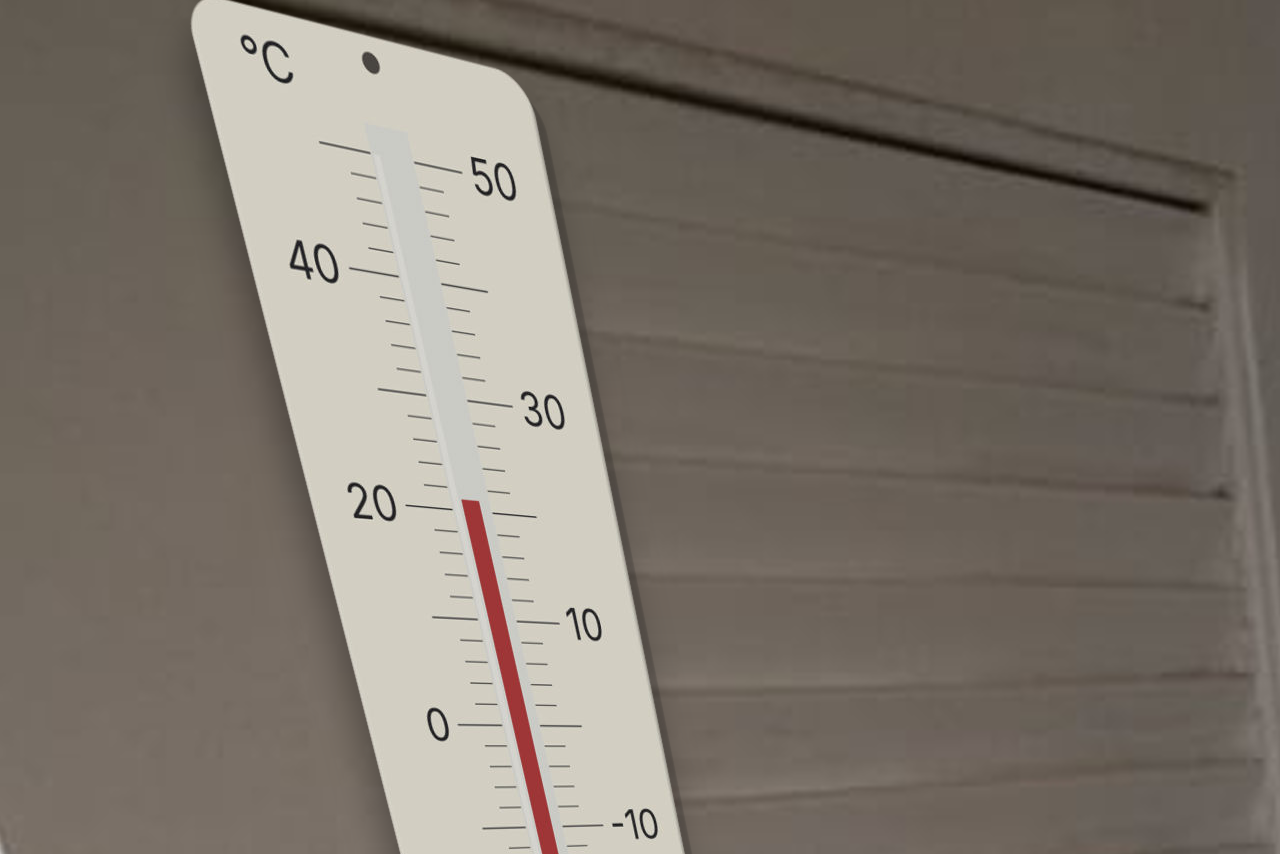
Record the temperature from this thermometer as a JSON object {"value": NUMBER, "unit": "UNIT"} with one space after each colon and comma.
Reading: {"value": 21, "unit": "°C"}
